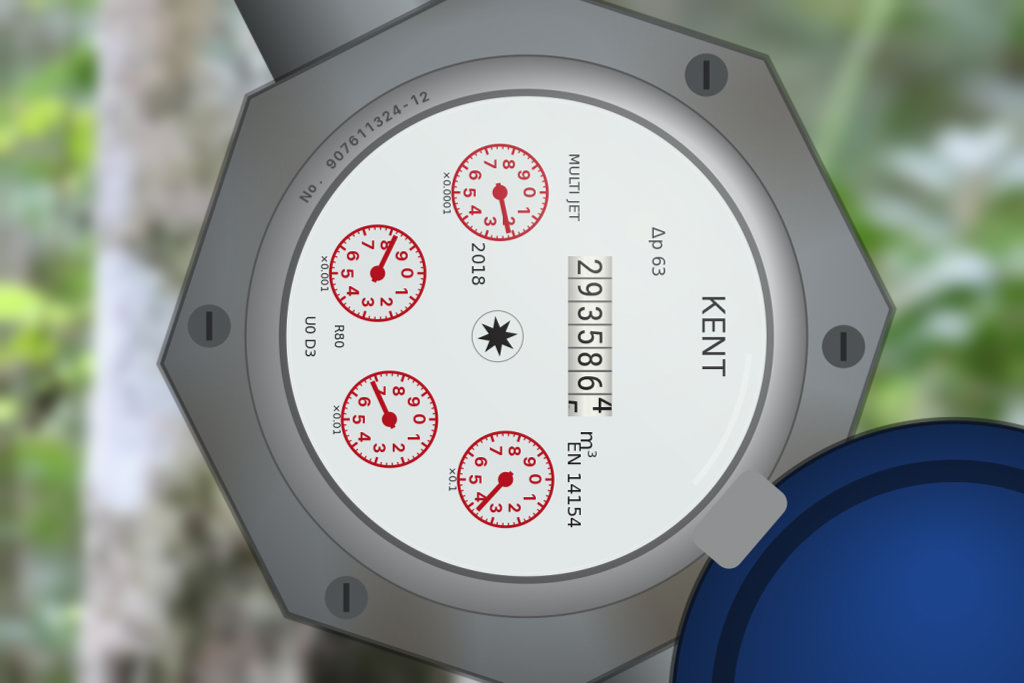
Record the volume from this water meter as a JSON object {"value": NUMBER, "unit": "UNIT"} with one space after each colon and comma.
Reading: {"value": 2935864.3682, "unit": "m³"}
